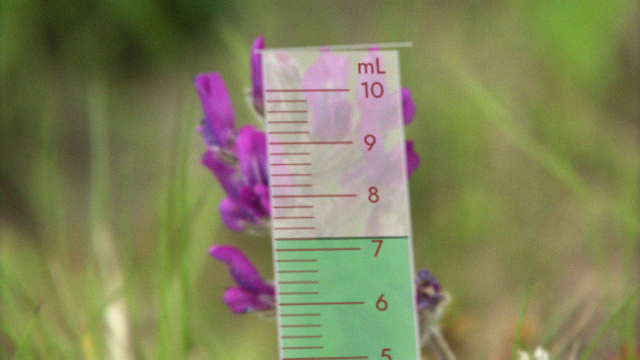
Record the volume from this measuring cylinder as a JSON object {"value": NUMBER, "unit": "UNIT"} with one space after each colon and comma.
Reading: {"value": 7.2, "unit": "mL"}
